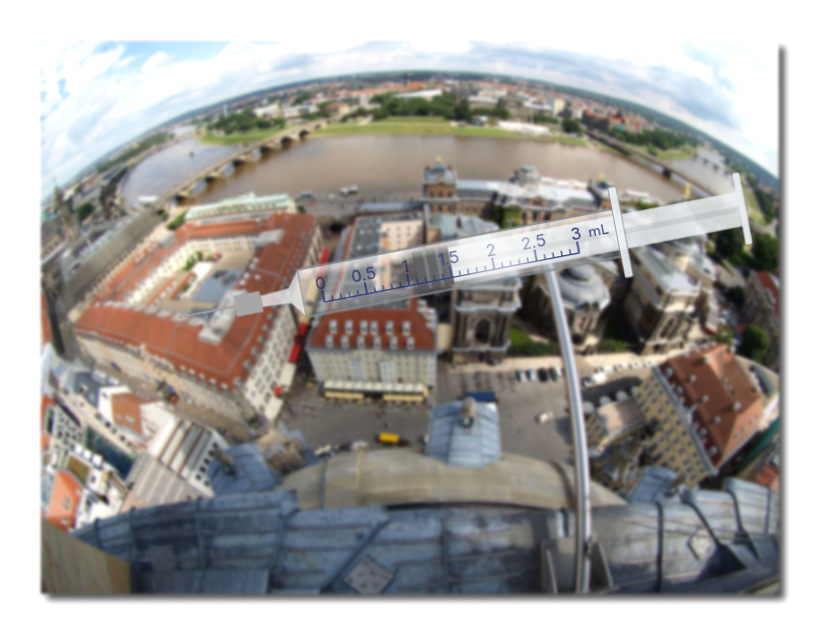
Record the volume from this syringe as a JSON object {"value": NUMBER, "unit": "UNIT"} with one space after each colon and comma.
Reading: {"value": 1.1, "unit": "mL"}
